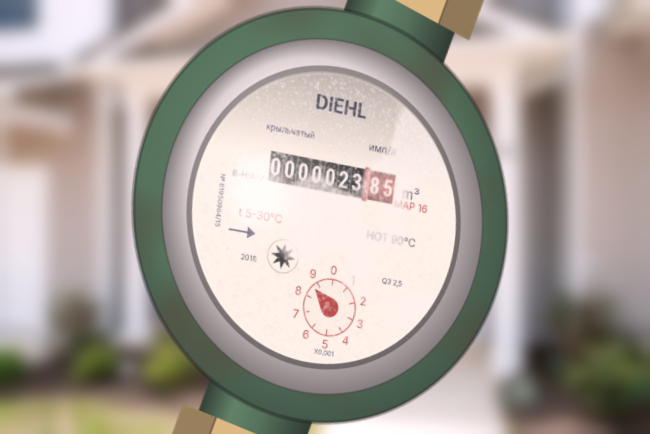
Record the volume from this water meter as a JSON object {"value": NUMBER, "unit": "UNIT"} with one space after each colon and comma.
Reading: {"value": 23.858, "unit": "m³"}
